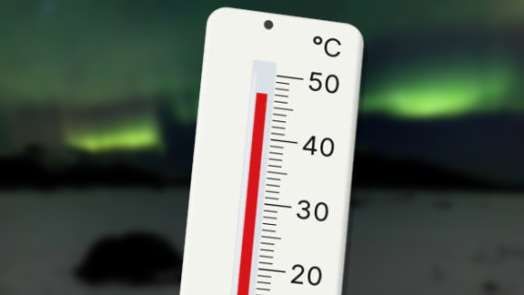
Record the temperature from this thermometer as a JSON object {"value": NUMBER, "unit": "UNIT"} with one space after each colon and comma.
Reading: {"value": 47, "unit": "°C"}
